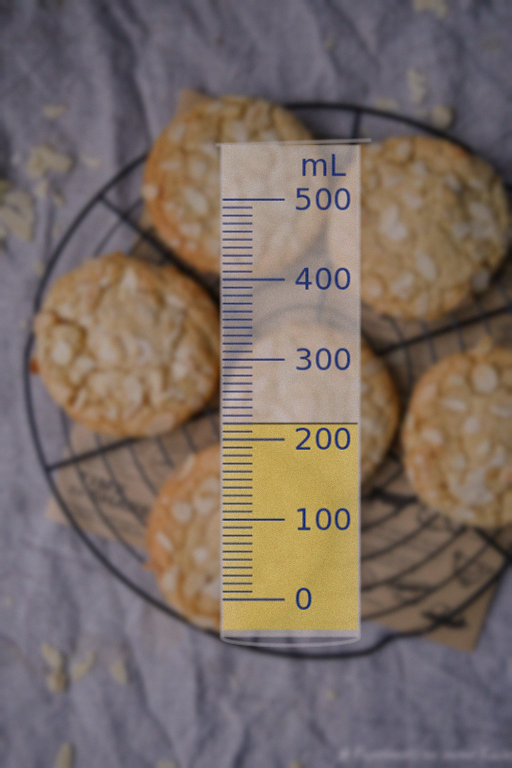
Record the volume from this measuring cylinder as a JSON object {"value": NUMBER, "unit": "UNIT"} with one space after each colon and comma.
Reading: {"value": 220, "unit": "mL"}
